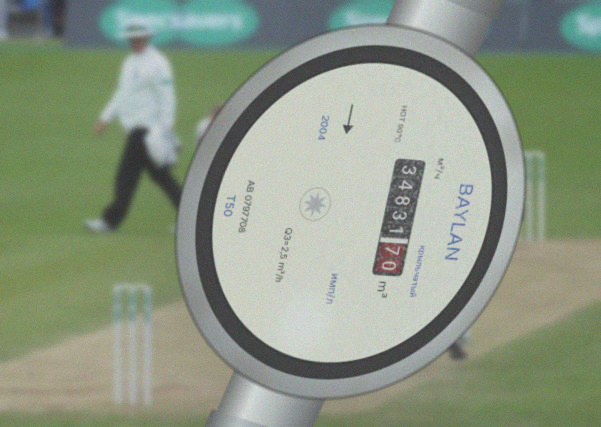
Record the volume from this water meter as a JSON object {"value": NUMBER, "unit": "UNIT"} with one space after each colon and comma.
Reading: {"value": 34831.70, "unit": "m³"}
